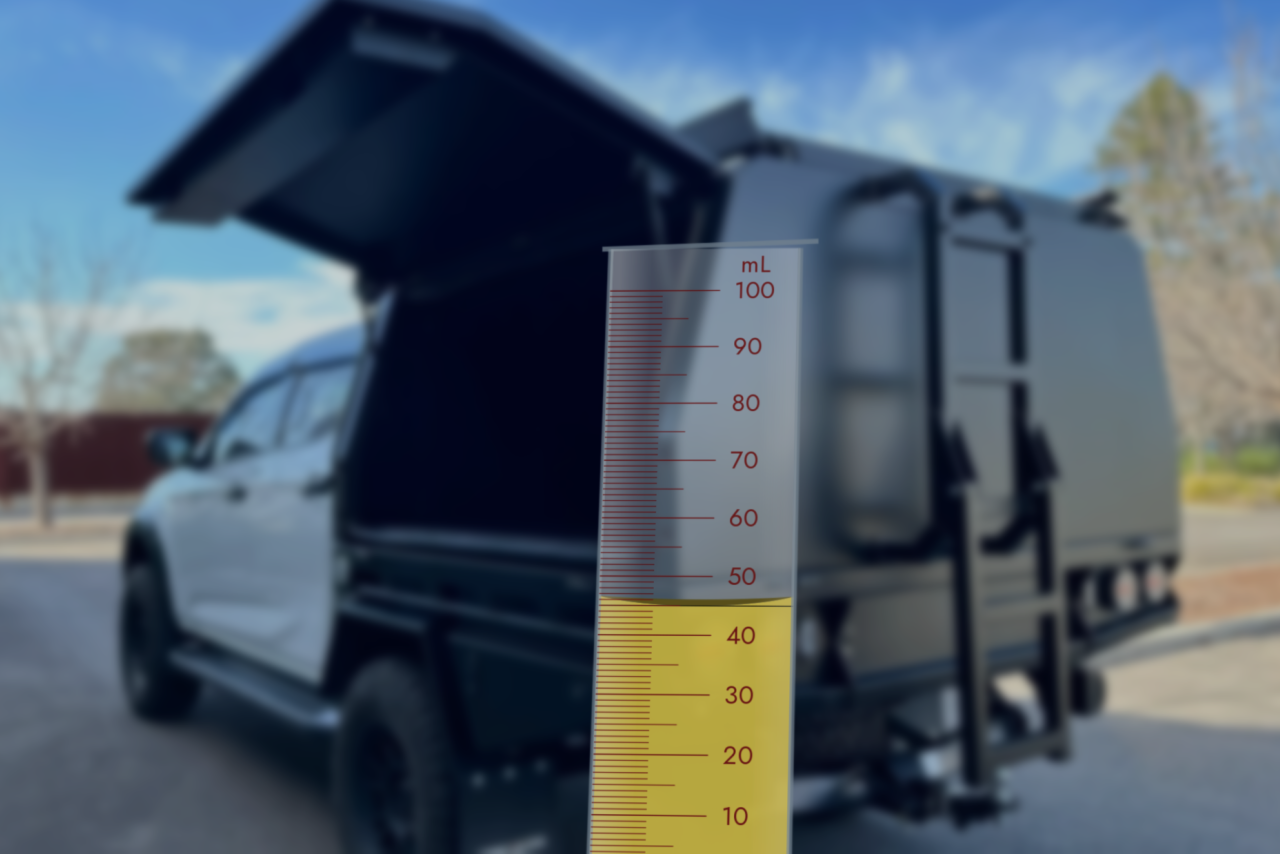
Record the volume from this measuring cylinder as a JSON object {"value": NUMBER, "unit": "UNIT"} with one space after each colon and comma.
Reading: {"value": 45, "unit": "mL"}
